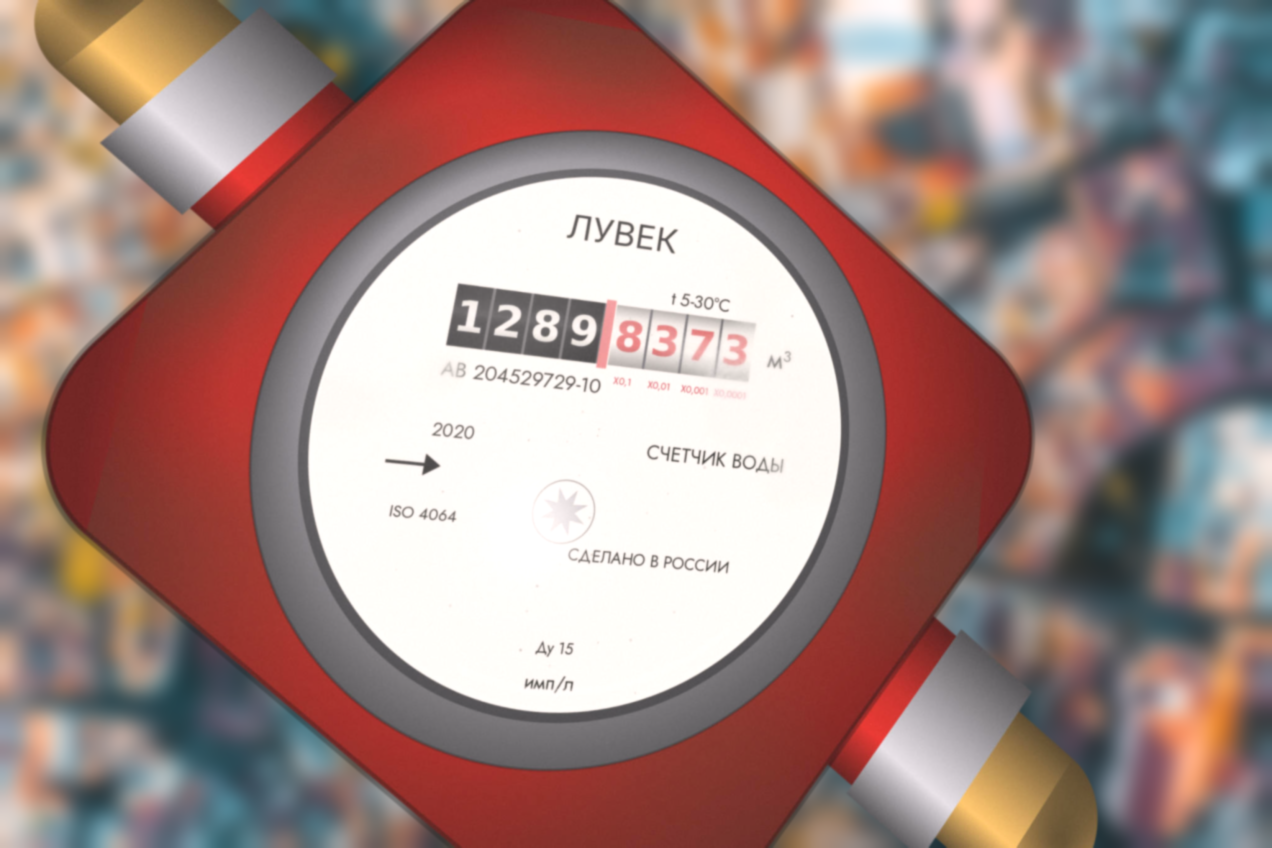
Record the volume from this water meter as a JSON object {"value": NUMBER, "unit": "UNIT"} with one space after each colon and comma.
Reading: {"value": 1289.8373, "unit": "m³"}
